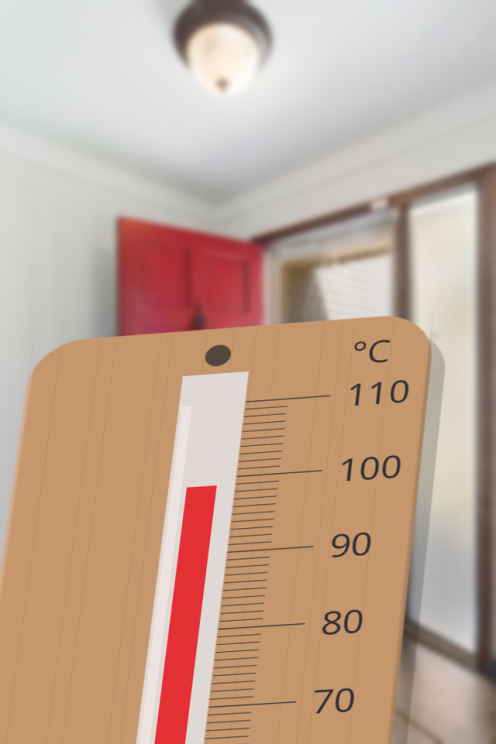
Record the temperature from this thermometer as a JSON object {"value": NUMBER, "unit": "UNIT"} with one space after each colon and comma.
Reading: {"value": 99, "unit": "°C"}
